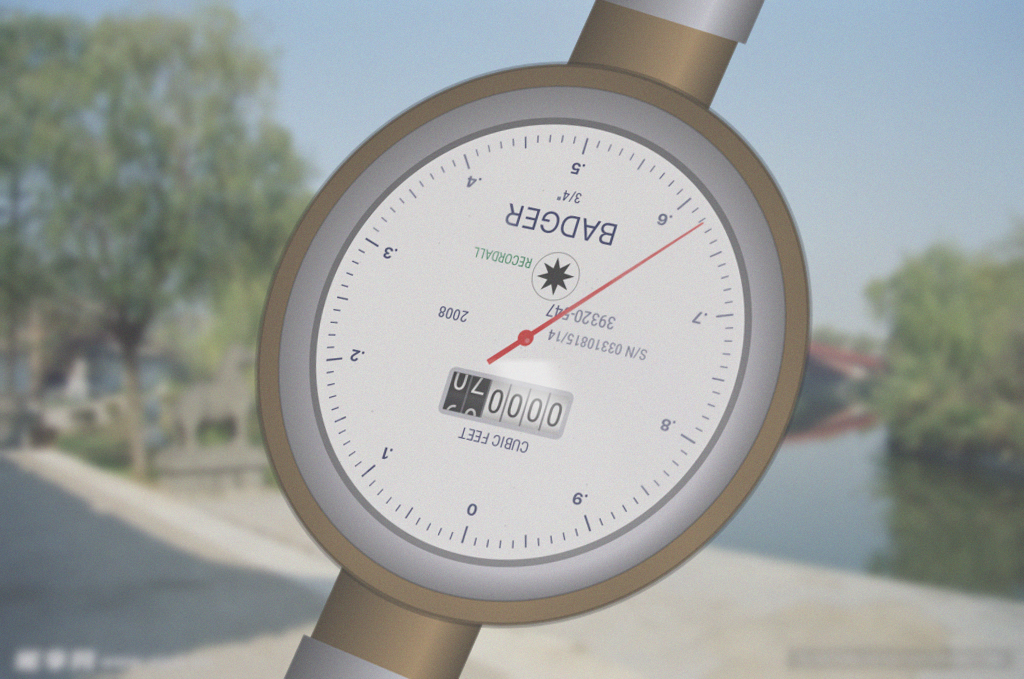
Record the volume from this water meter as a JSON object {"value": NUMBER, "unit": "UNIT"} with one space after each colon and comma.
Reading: {"value": 69.62, "unit": "ft³"}
